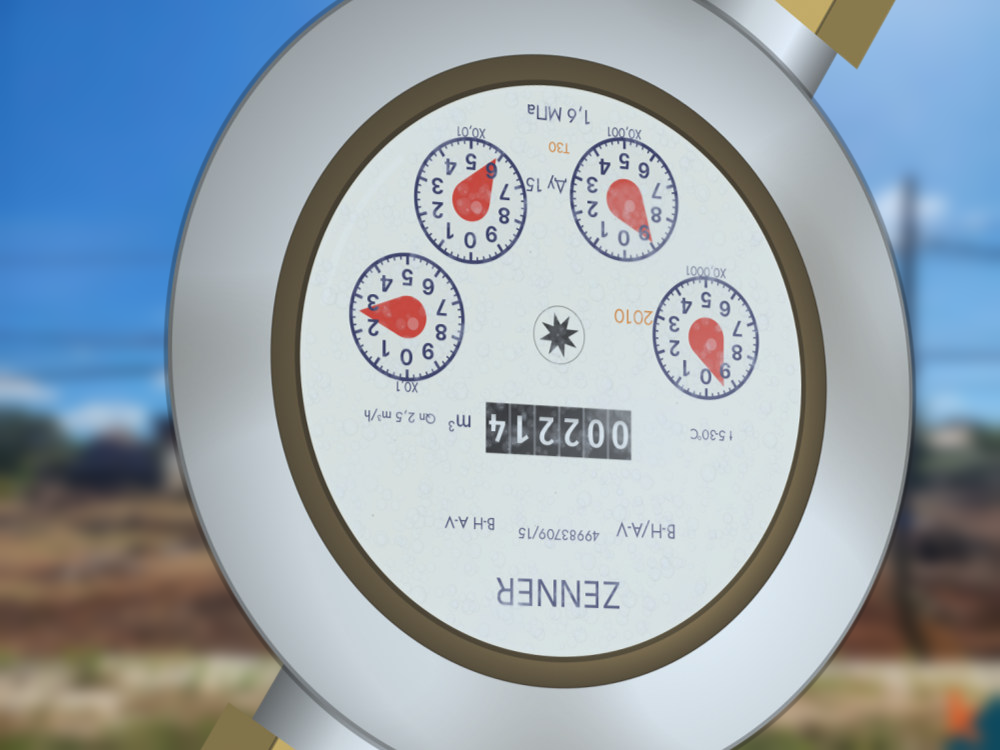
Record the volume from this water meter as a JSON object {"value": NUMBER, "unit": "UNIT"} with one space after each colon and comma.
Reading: {"value": 2214.2589, "unit": "m³"}
